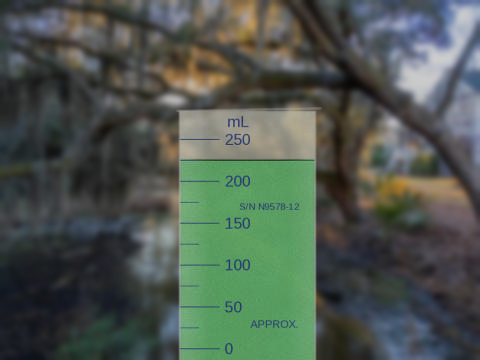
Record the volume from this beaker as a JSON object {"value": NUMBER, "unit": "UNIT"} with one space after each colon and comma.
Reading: {"value": 225, "unit": "mL"}
